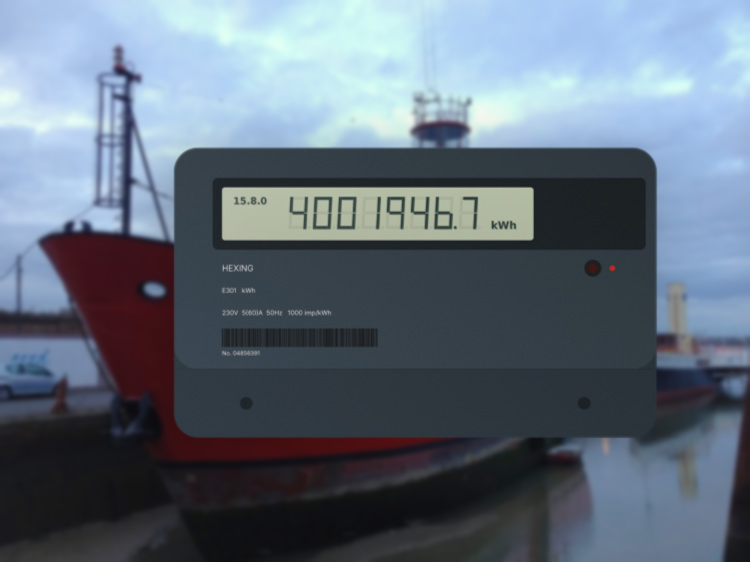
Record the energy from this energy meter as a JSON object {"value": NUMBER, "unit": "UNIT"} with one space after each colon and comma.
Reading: {"value": 4001946.7, "unit": "kWh"}
